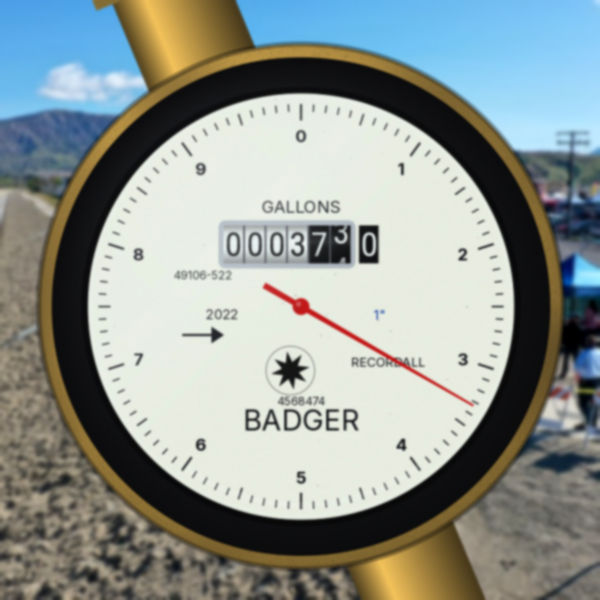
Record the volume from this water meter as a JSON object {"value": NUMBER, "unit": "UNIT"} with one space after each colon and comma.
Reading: {"value": 3733.3, "unit": "gal"}
